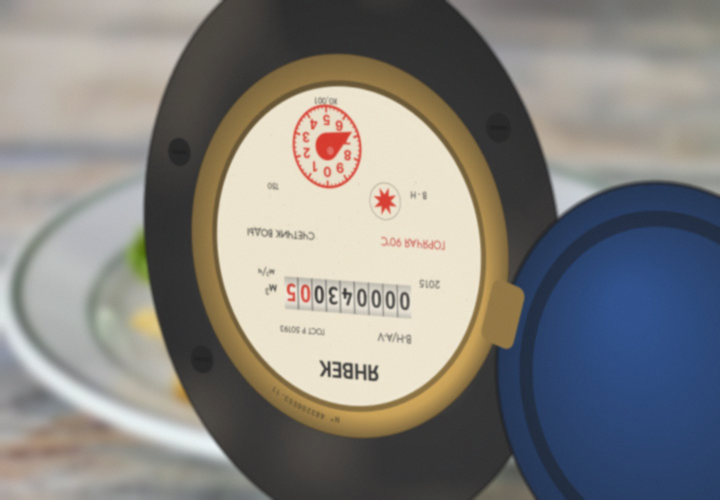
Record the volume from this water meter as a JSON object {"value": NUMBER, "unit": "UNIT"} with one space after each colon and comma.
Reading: {"value": 430.056, "unit": "m³"}
